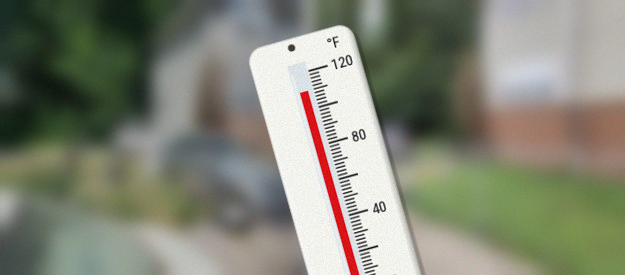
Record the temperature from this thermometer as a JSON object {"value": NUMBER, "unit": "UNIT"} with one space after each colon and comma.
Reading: {"value": 110, "unit": "°F"}
